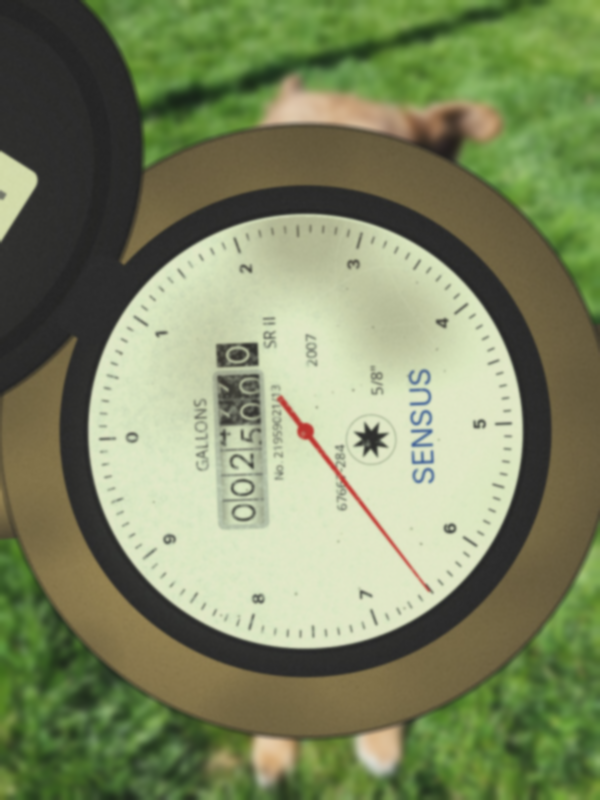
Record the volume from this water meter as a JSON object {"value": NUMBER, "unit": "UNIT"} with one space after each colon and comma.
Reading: {"value": 24996.5, "unit": "gal"}
